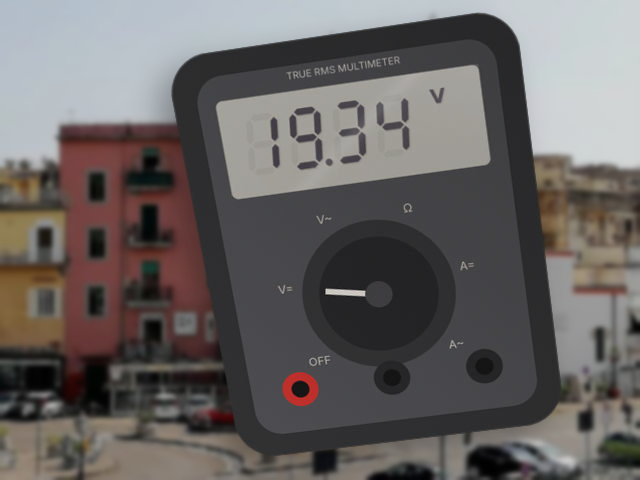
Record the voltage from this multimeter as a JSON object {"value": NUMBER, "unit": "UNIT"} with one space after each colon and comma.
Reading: {"value": 19.34, "unit": "V"}
